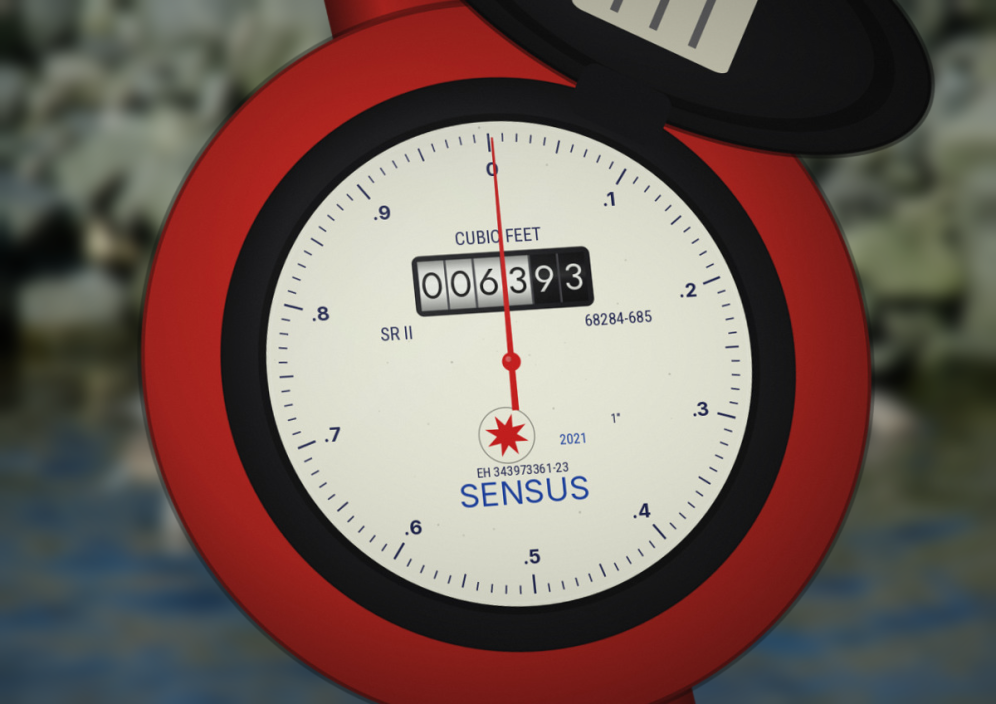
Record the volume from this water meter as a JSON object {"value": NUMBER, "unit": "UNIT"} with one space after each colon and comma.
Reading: {"value": 6393.00, "unit": "ft³"}
